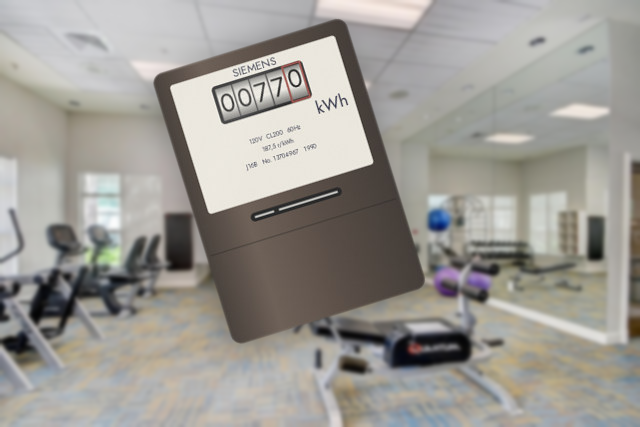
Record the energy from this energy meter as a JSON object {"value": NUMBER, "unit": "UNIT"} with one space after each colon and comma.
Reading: {"value": 77.0, "unit": "kWh"}
